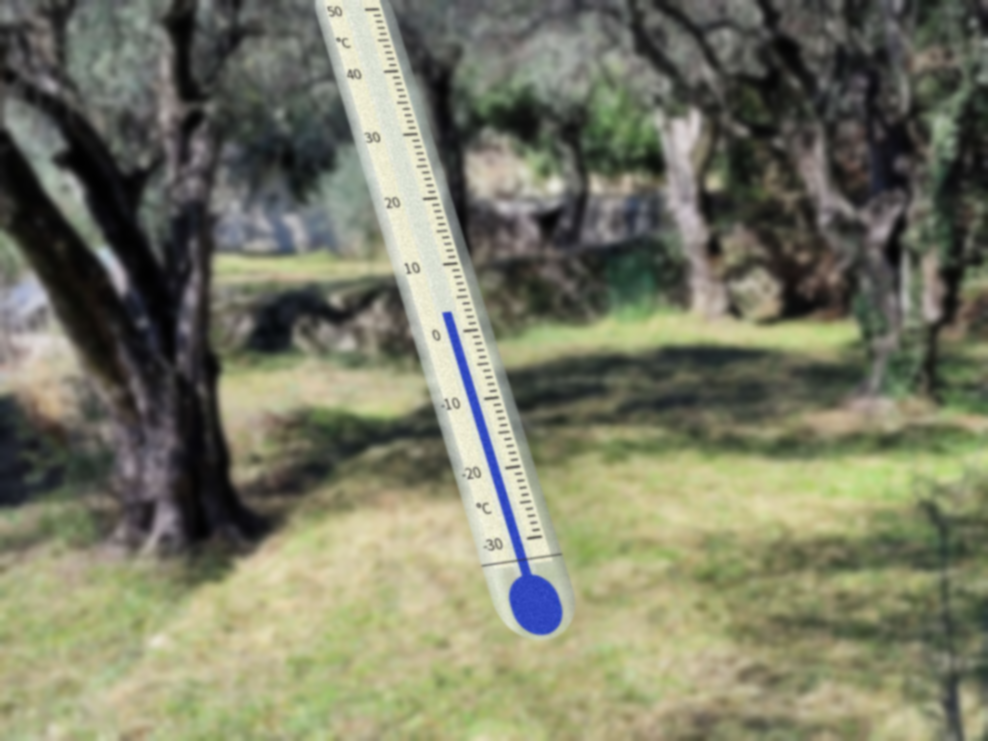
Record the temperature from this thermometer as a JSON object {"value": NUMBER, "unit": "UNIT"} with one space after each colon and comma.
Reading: {"value": 3, "unit": "°C"}
